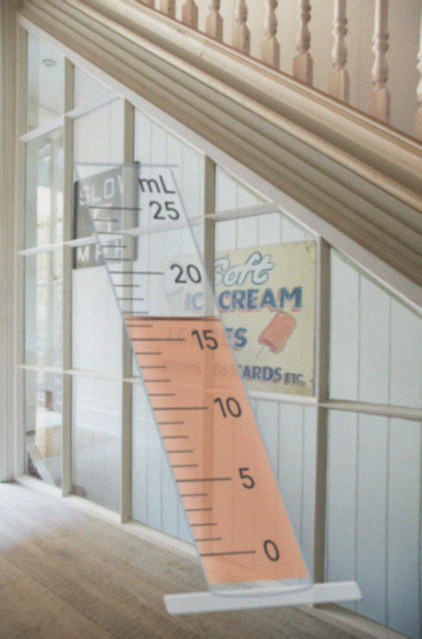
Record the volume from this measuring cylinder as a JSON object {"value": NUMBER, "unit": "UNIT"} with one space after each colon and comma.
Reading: {"value": 16.5, "unit": "mL"}
